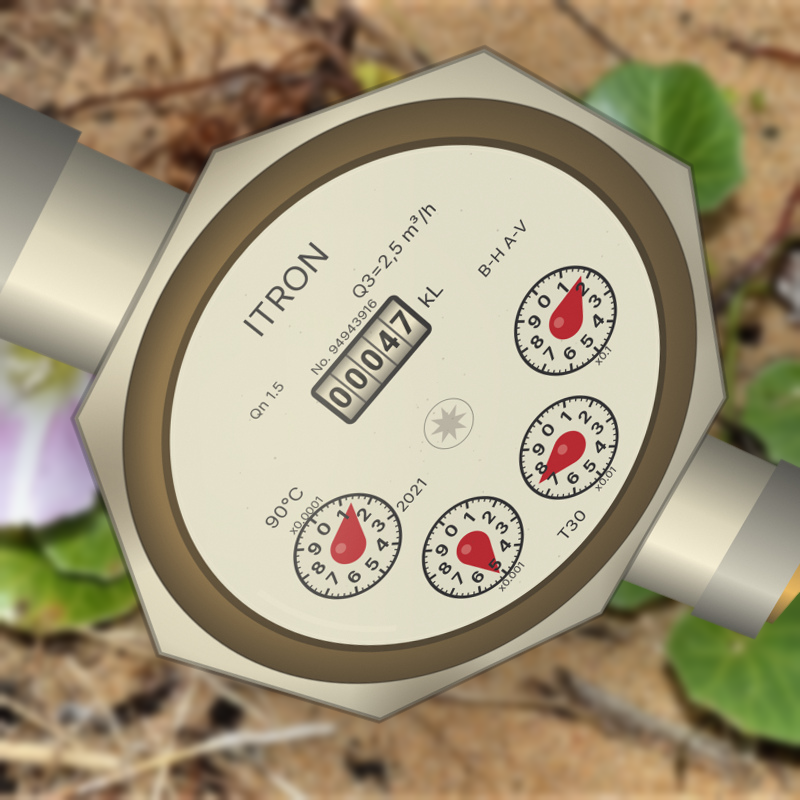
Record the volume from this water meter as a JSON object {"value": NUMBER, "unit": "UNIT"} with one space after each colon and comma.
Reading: {"value": 47.1751, "unit": "kL"}
